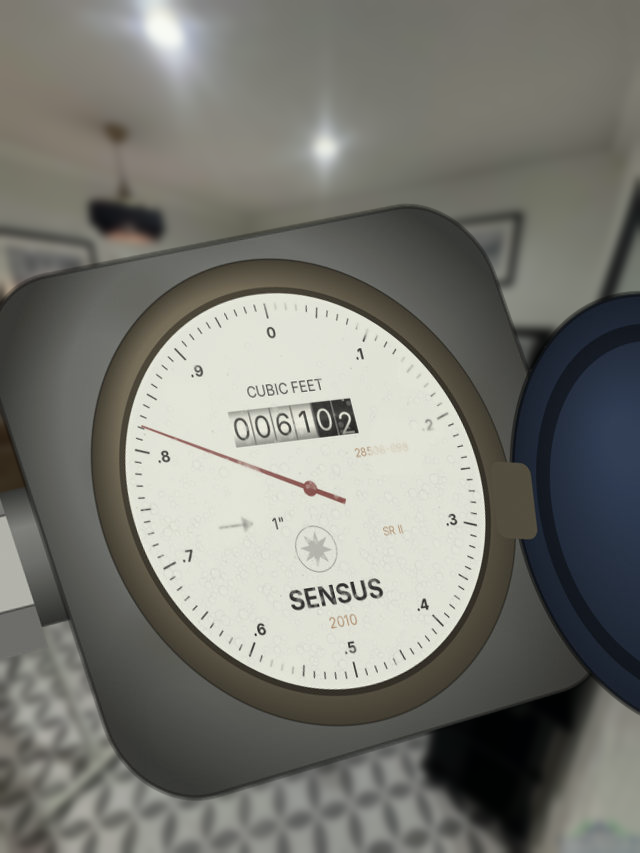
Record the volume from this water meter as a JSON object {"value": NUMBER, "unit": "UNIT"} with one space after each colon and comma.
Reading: {"value": 6101.82, "unit": "ft³"}
